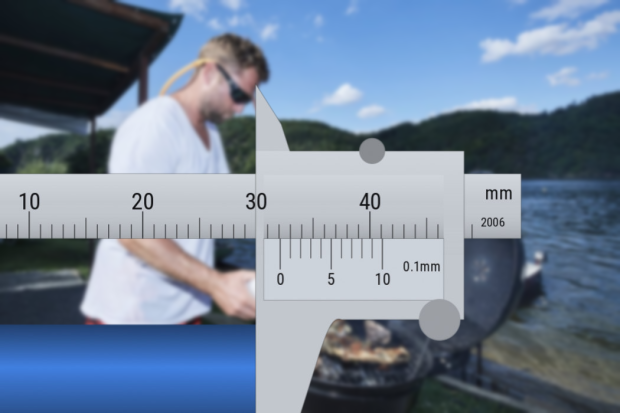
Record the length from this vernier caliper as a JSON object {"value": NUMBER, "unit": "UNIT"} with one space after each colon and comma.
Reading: {"value": 32.1, "unit": "mm"}
